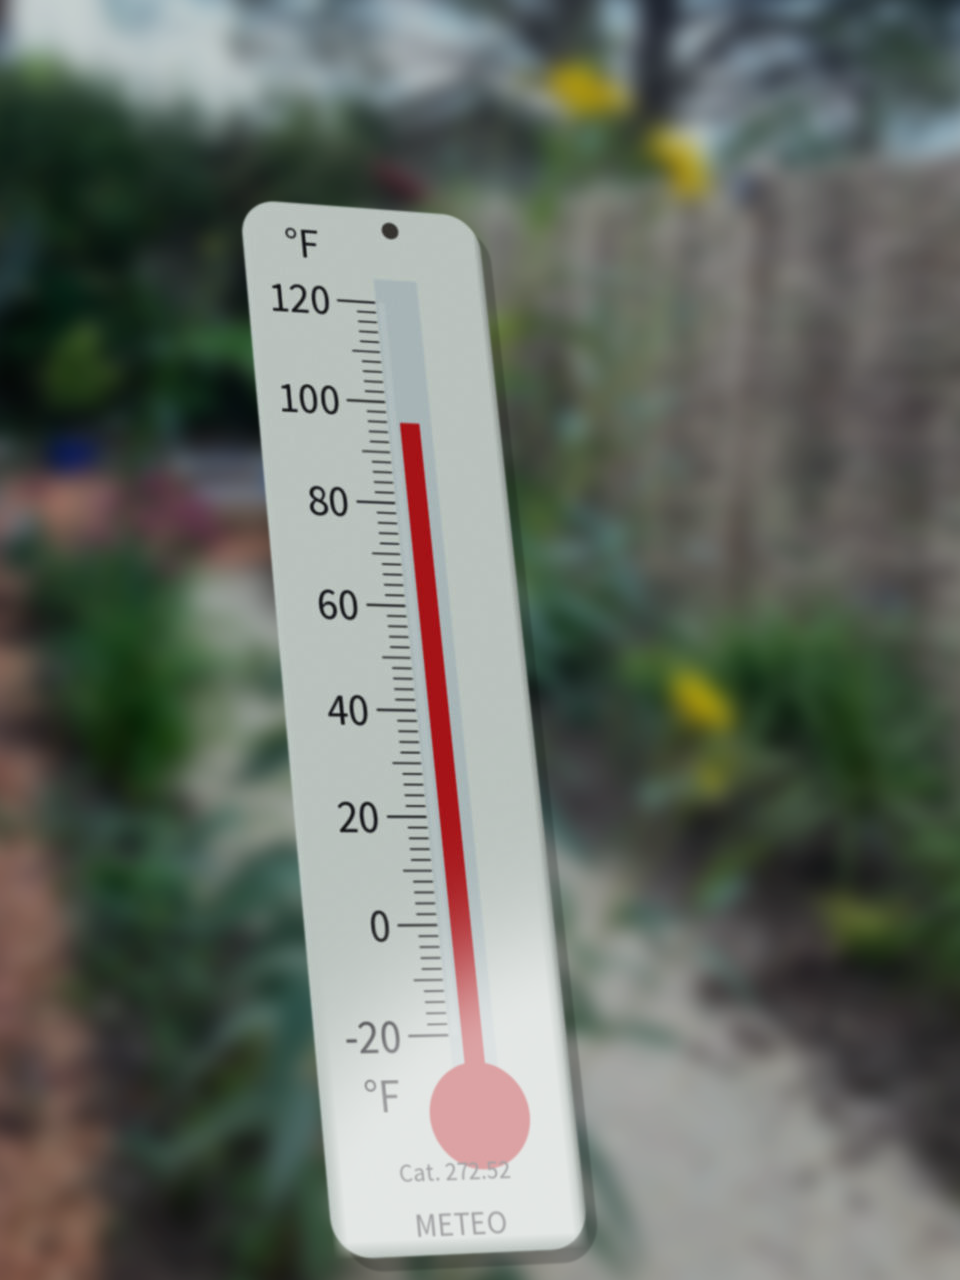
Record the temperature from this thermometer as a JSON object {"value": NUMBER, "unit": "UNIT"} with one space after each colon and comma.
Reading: {"value": 96, "unit": "°F"}
